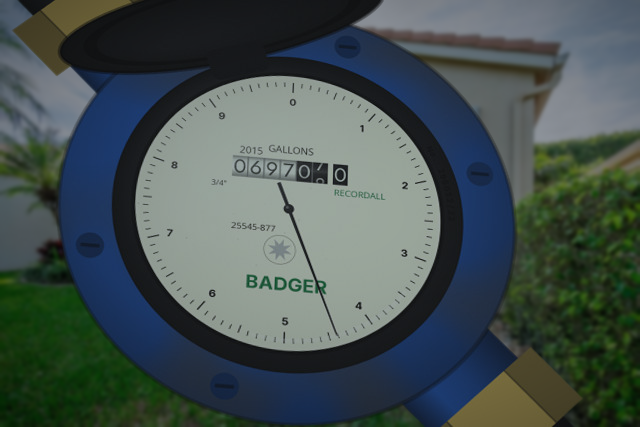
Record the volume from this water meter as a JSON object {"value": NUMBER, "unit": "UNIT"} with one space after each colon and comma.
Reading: {"value": 697074.4, "unit": "gal"}
